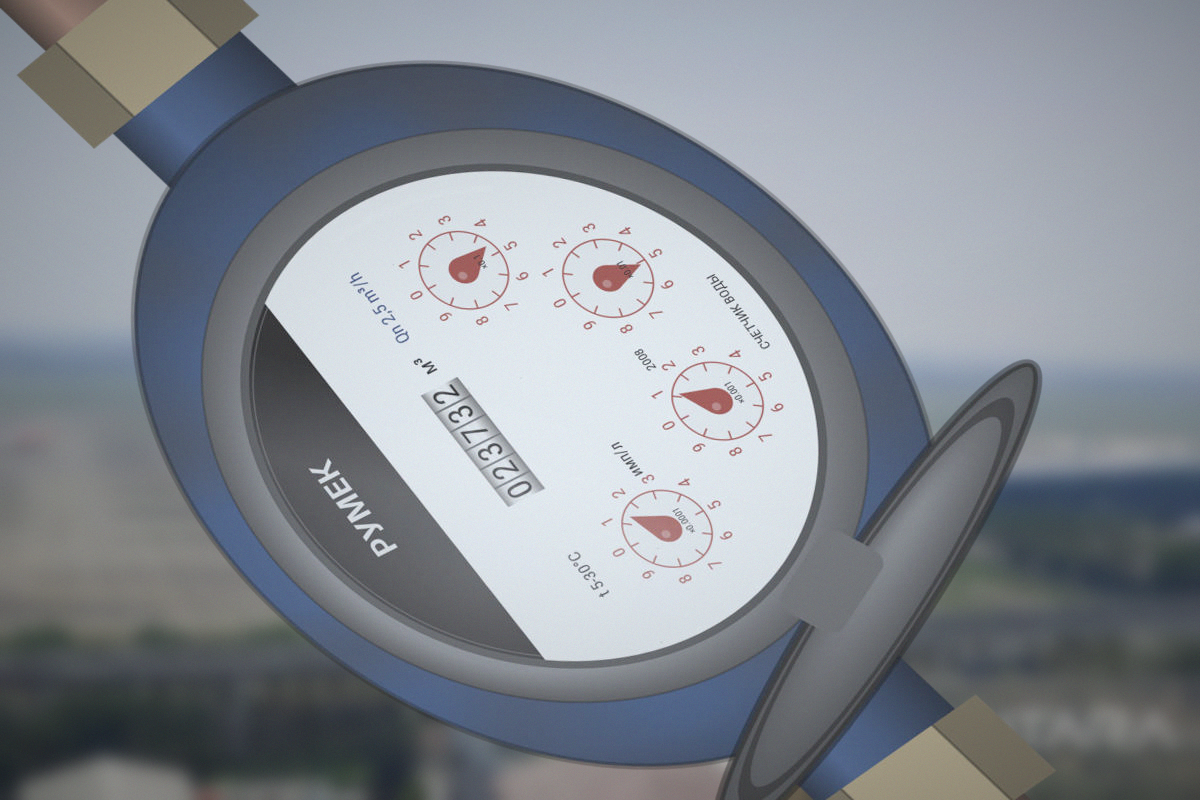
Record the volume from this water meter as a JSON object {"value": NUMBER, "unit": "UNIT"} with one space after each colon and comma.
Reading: {"value": 23732.4511, "unit": "m³"}
